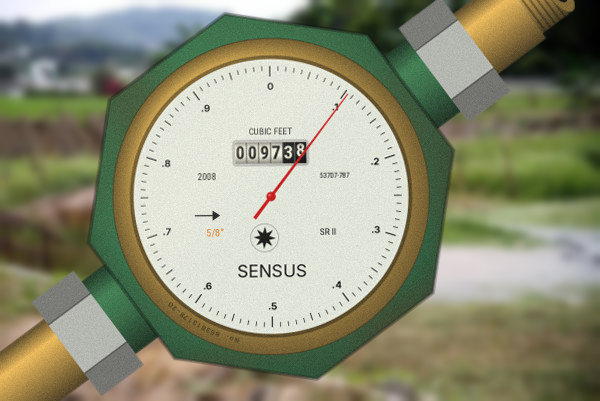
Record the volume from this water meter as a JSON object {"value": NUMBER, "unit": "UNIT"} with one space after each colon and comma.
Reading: {"value": 9738.10, "unit": "ft³"}
